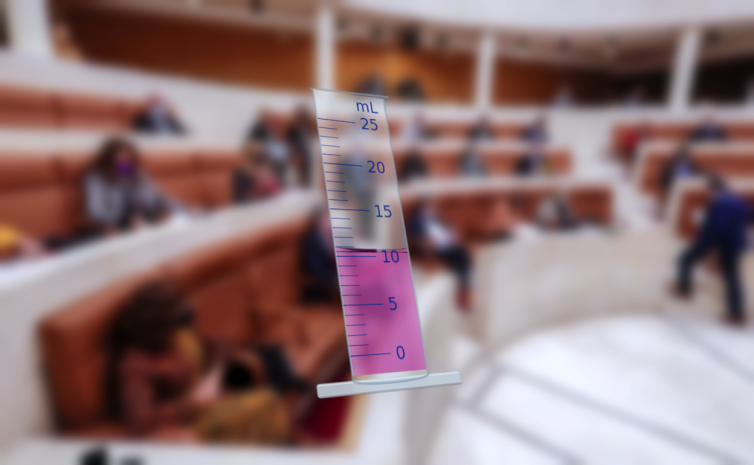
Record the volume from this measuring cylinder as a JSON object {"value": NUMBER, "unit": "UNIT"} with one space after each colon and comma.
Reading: {"value": 10.5, "unit": "mL"}
